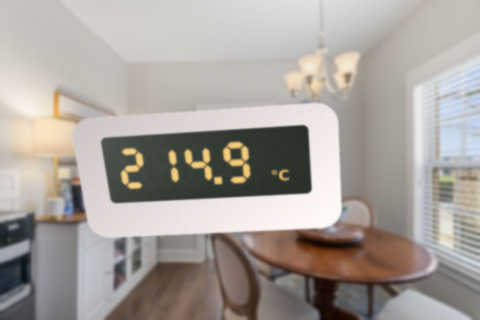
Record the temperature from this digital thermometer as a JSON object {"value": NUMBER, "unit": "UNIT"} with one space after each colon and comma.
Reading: {"value": 214.9, "unit": "°C"}
